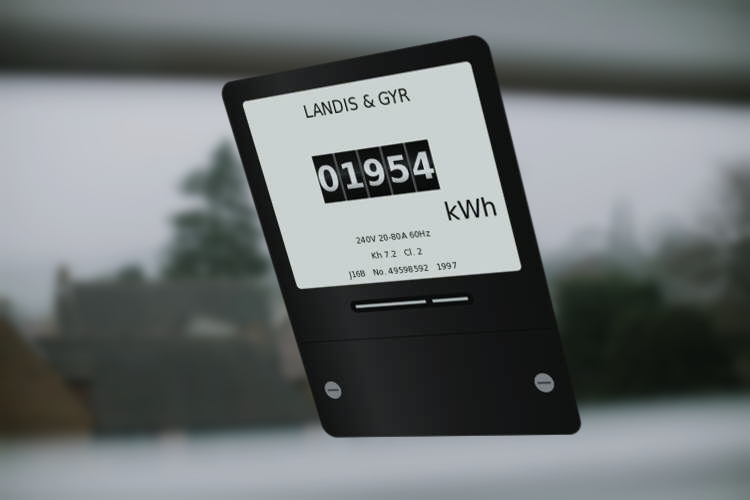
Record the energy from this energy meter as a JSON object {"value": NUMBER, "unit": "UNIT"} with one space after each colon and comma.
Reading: {"value": 1954, "unit": "kWh"}
